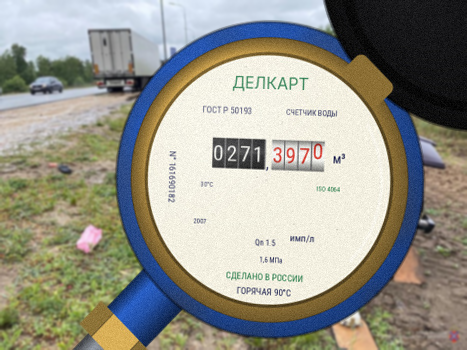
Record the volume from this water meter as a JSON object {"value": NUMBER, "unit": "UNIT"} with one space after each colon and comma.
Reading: {"value": 271.3970, "unit": "m³"}
